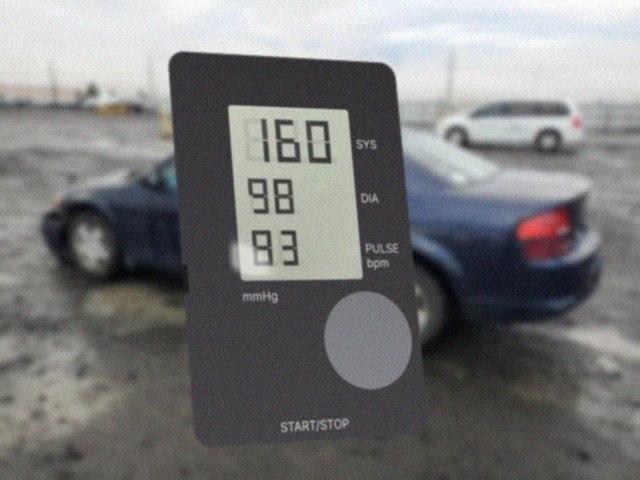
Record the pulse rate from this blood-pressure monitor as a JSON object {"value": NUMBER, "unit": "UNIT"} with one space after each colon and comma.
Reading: {"value": 83, "unit": "bpm"}
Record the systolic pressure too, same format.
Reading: {"value": 160, "unit": "mmHg"}
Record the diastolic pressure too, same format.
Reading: {"value": 98, "unit": "mmHg"}
